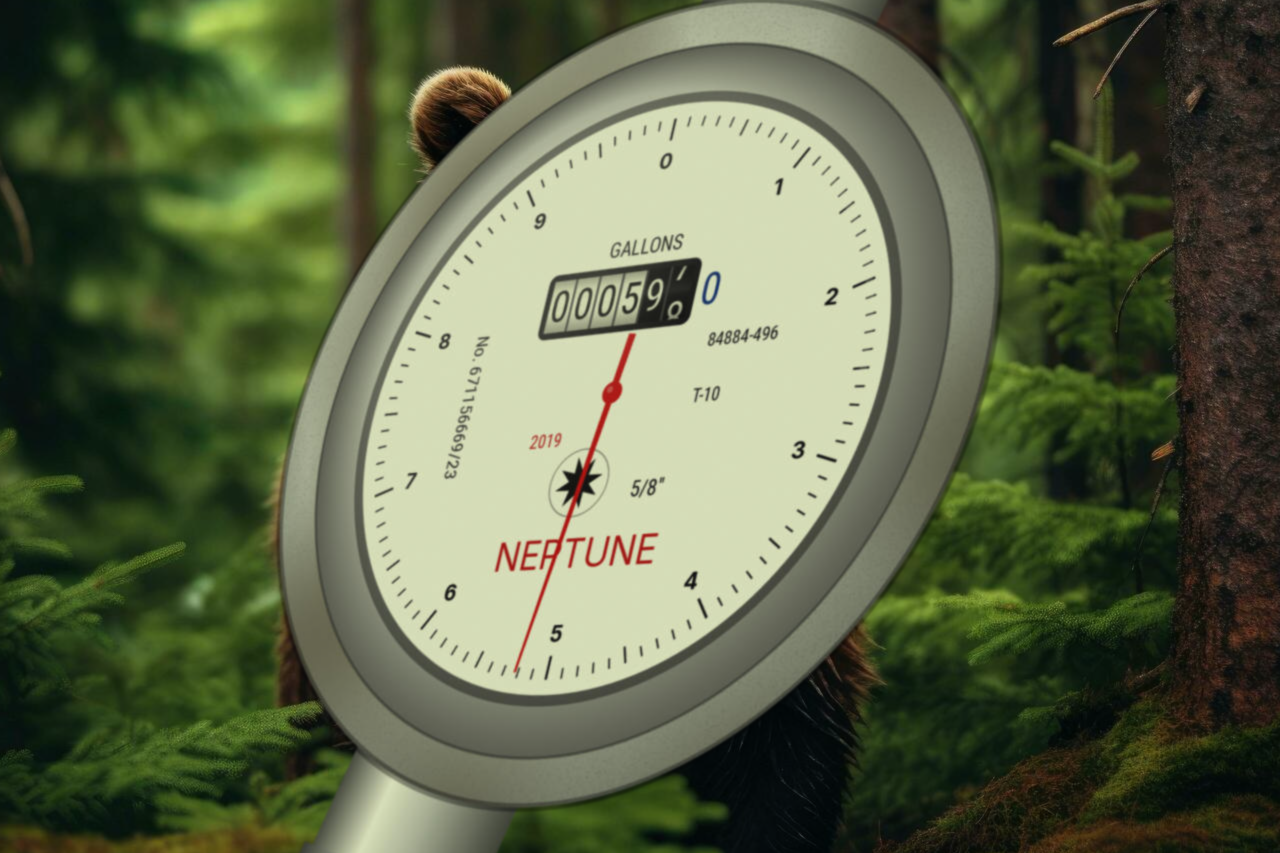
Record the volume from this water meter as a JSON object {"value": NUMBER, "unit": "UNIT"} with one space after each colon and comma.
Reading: {"value": 5975.2, "unit": "gal"}
